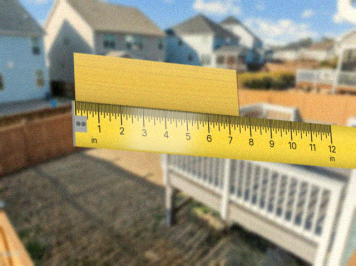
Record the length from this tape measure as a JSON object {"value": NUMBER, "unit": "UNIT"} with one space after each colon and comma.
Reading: {"value": 7.5, "unit": "in"}
